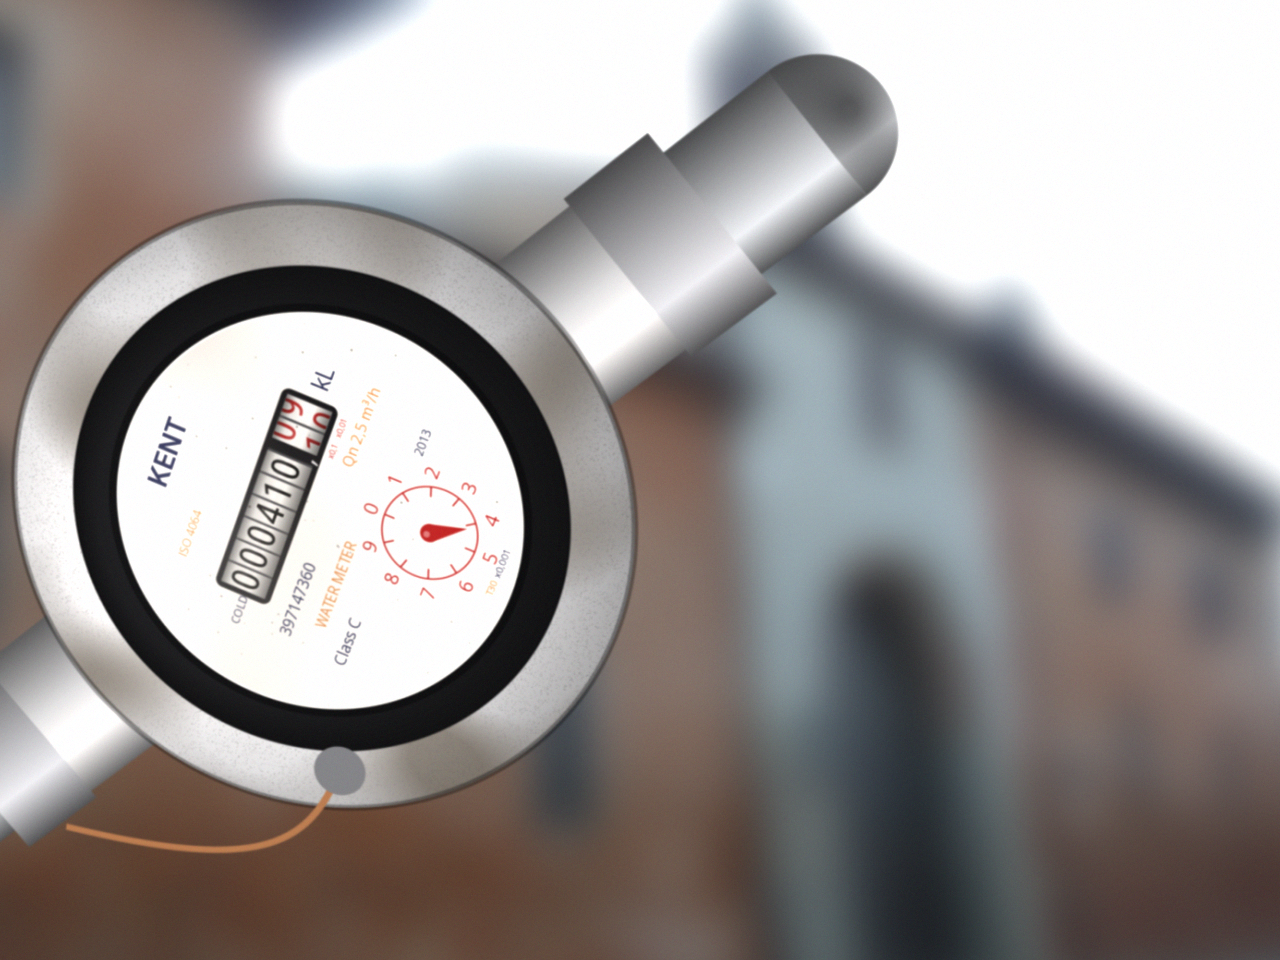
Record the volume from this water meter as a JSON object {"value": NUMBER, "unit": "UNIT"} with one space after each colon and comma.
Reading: {"value": 410.094, "unit": "kL"}
